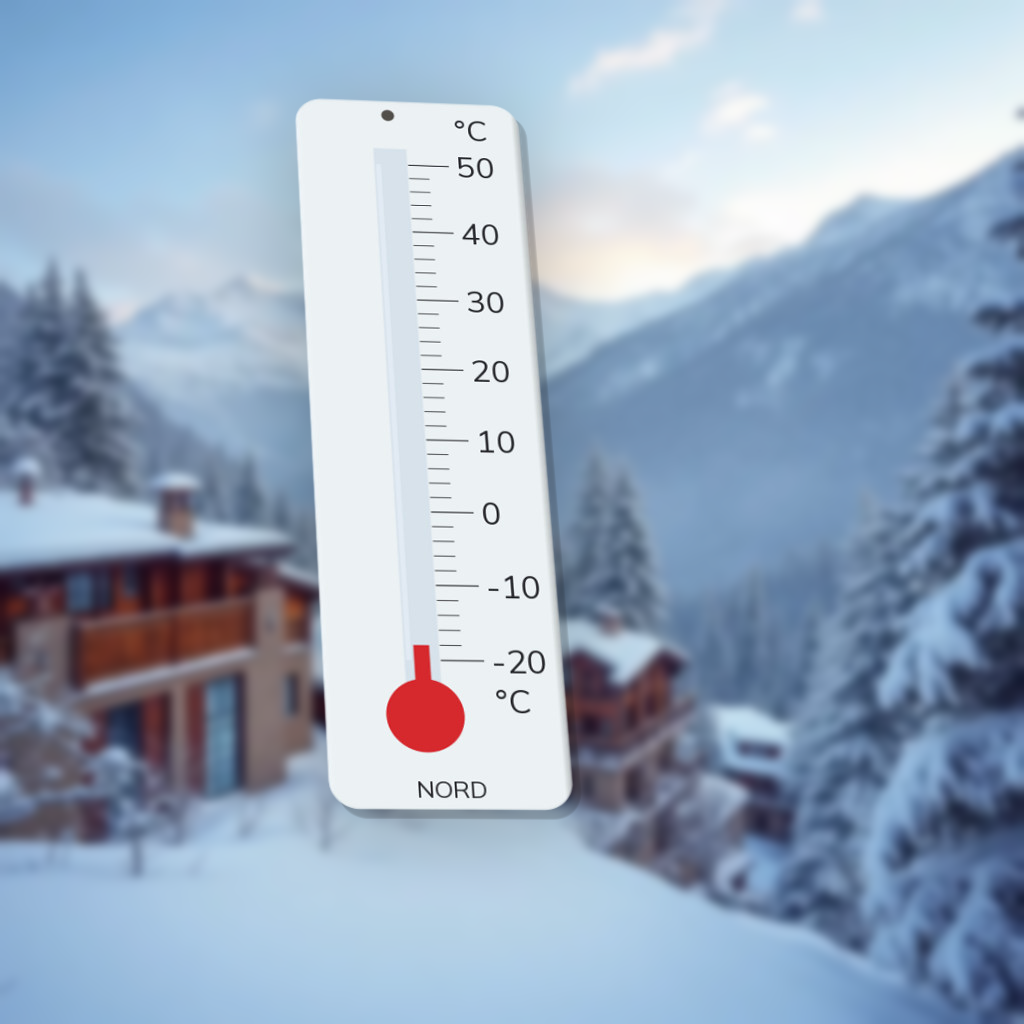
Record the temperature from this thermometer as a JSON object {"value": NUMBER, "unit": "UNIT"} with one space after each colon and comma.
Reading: {"value": -18, "unit": "°C"}
